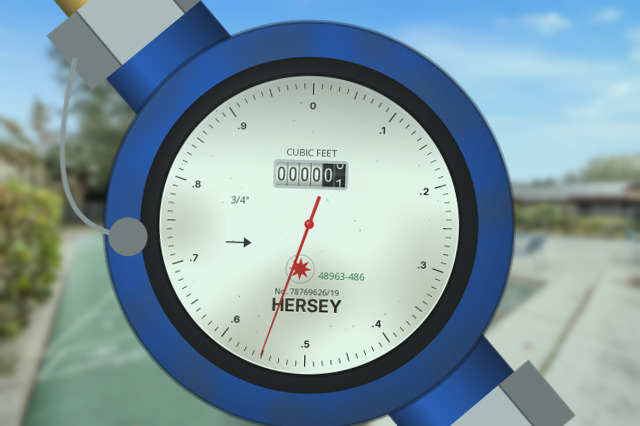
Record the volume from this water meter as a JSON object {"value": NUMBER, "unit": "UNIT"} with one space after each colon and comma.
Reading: {"value": 0.55, "unit": "ft³"}
